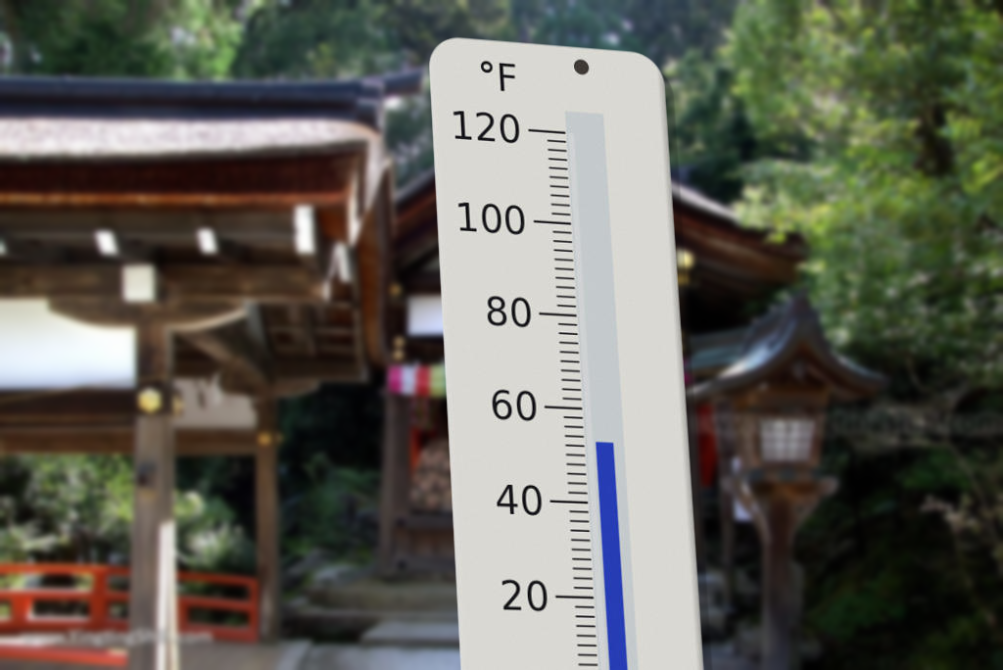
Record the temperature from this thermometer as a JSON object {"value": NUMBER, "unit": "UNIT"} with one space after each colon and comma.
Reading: {"value": 53, "unit": "°F"}
